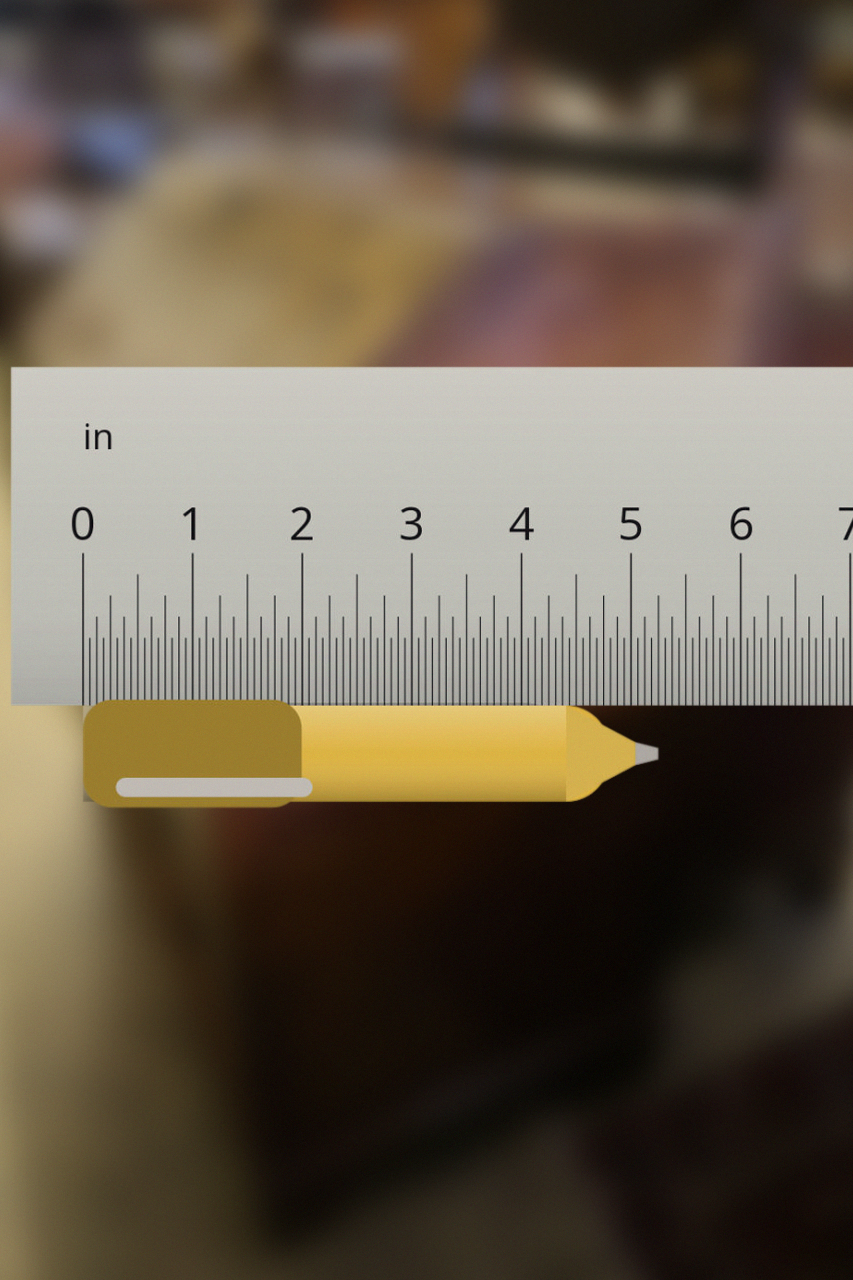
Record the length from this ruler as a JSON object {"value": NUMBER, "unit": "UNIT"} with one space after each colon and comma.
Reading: {"value": 5.25, "unit": "in"}
